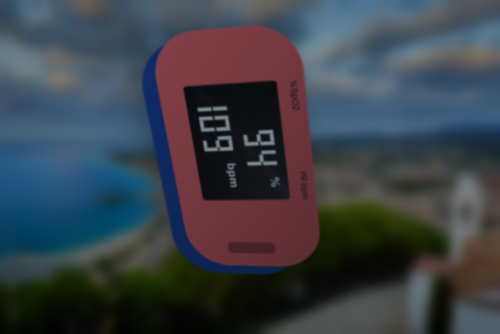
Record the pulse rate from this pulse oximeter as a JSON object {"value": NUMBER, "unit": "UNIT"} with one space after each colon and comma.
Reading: {"value": 109, "unit": "bpm"}
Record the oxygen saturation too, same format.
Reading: {"value": 94, "unit": "%"}
